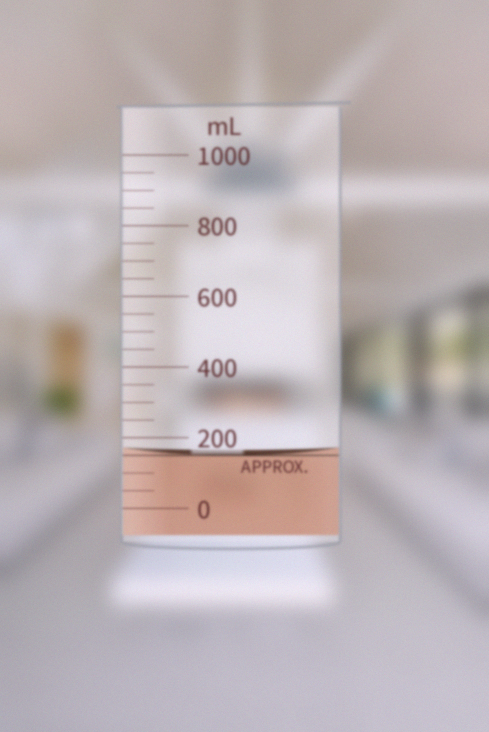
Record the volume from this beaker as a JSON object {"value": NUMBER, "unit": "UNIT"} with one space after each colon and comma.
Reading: {"value": 150, "unit": "mL"}
